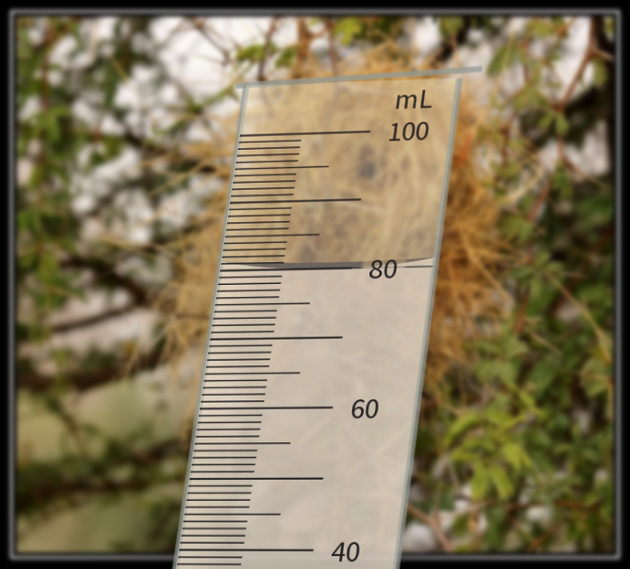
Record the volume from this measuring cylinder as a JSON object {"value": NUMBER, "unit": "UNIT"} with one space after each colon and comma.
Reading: {"value": 80, "unit": "mL"}
